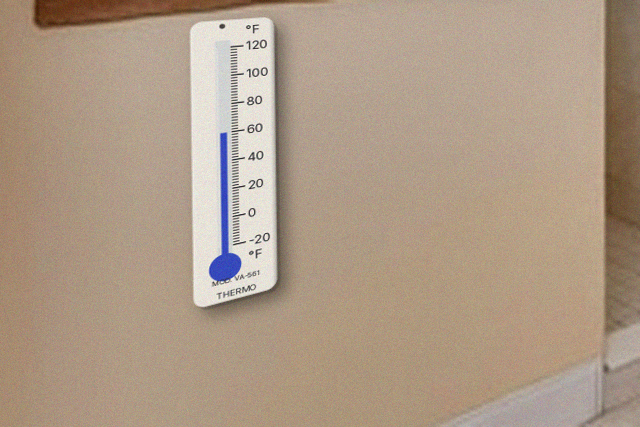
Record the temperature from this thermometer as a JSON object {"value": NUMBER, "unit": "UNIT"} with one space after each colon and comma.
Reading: {"value": 60, "unit": "°F"}
